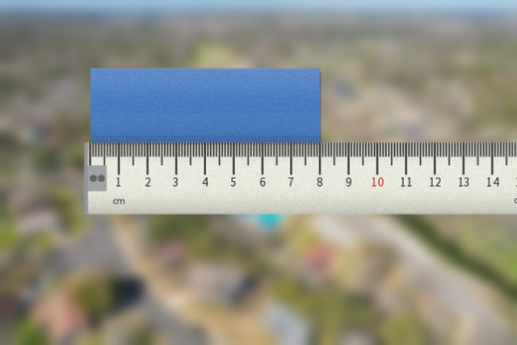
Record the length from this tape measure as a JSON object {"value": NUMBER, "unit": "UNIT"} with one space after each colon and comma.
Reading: {"value": 8, "unit": "cm"}
